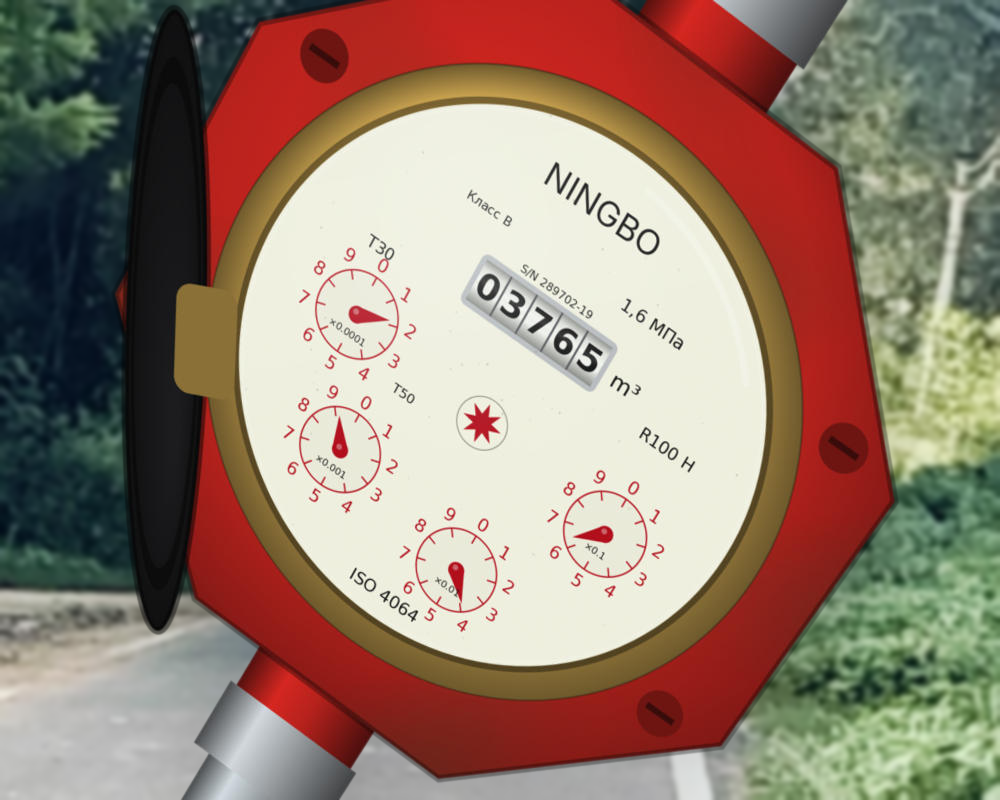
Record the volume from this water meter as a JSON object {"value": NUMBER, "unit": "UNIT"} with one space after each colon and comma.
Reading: {"value": 3765.6391, "unit": "m³"}
